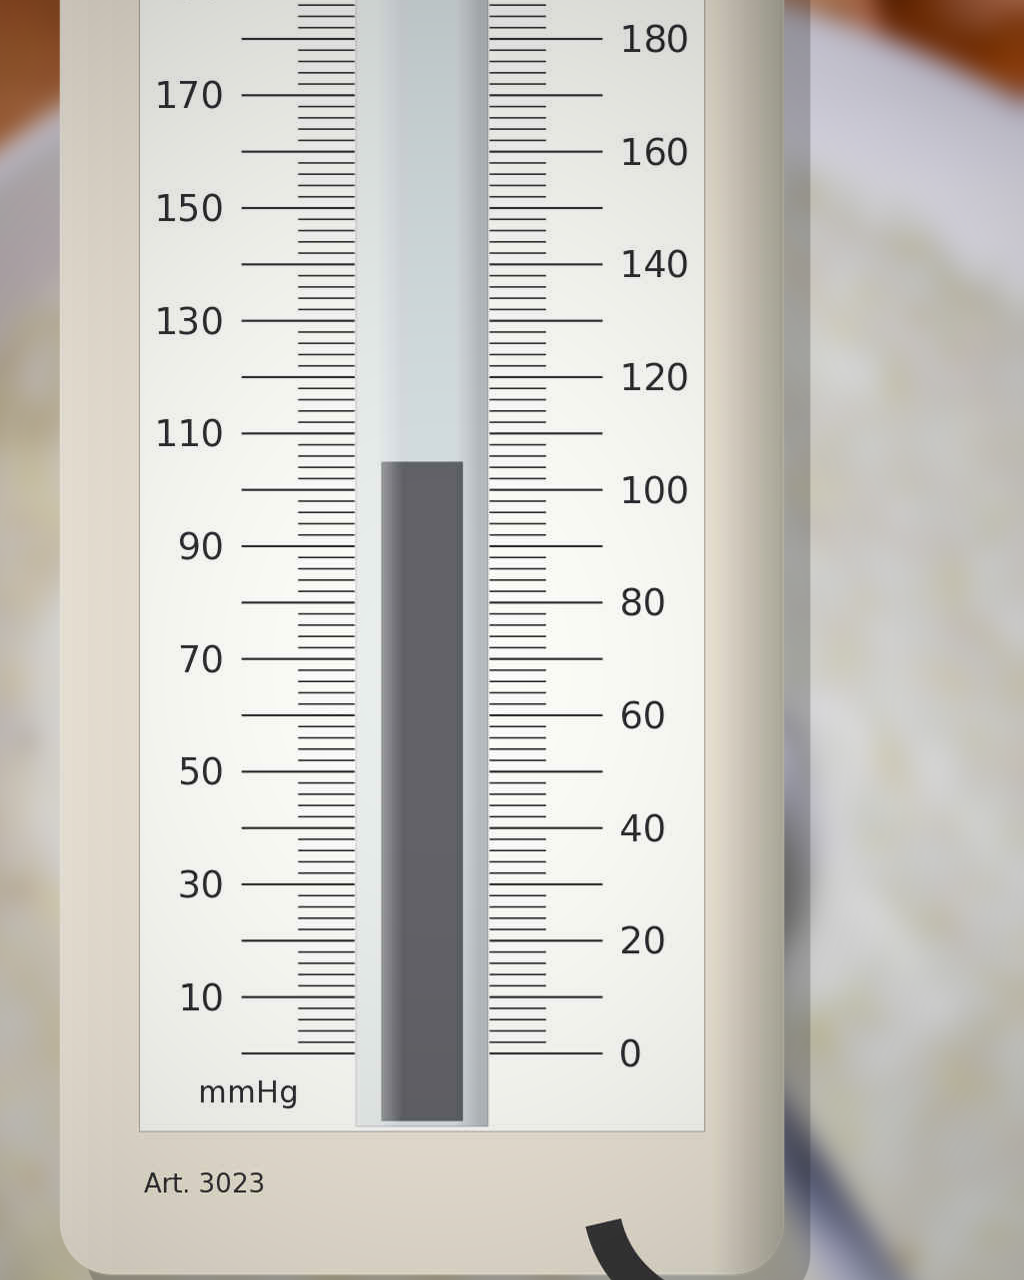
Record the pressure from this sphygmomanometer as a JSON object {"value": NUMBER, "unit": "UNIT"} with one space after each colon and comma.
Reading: {"value": 105, "unit": "mmHg"}
